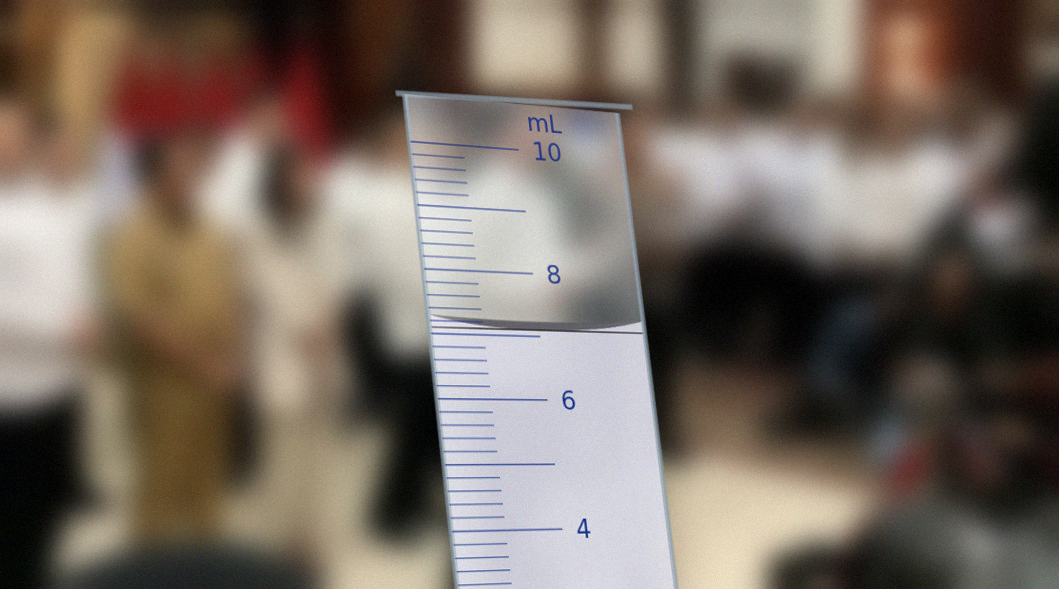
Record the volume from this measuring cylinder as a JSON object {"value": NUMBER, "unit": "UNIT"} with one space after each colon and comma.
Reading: {"value": 7.1, "unit": "mL"}
